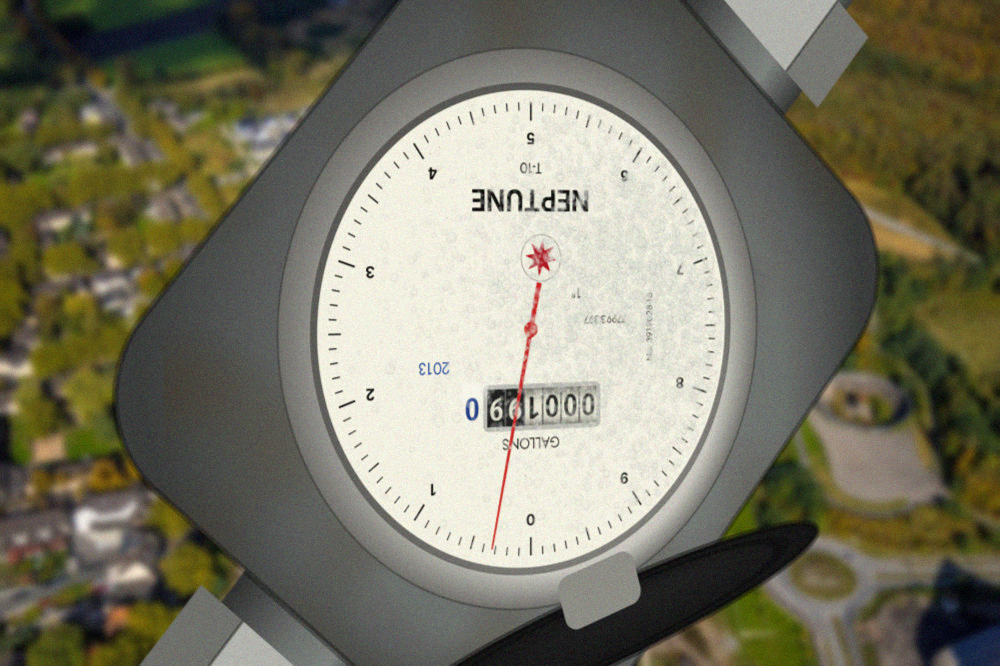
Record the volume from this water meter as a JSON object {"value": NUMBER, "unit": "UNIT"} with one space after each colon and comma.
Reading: {"value": 1990.3, "unit": "gal"}
